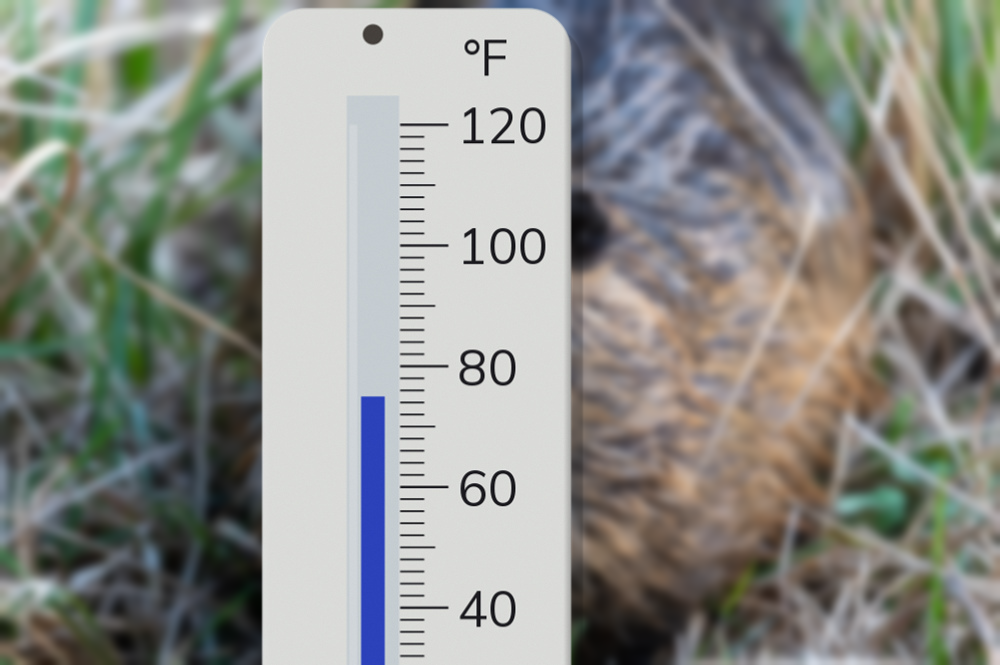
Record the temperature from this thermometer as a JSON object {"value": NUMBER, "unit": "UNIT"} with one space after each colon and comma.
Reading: {"value": 75, "unit": "°F"}
